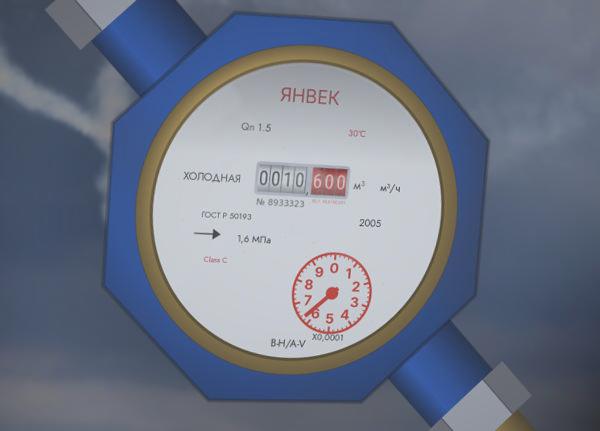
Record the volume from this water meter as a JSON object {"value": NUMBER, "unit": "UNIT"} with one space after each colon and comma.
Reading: {"value": 10.6006, "unit": "m³"}
